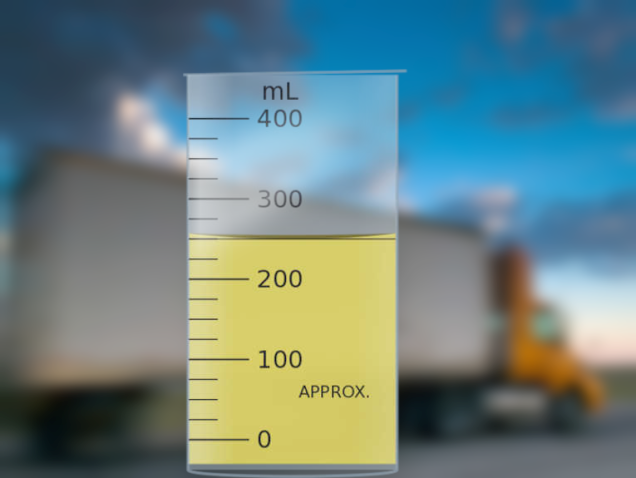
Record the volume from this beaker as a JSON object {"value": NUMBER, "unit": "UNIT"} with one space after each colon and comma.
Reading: {"value": 250, "unit": "mL"}
